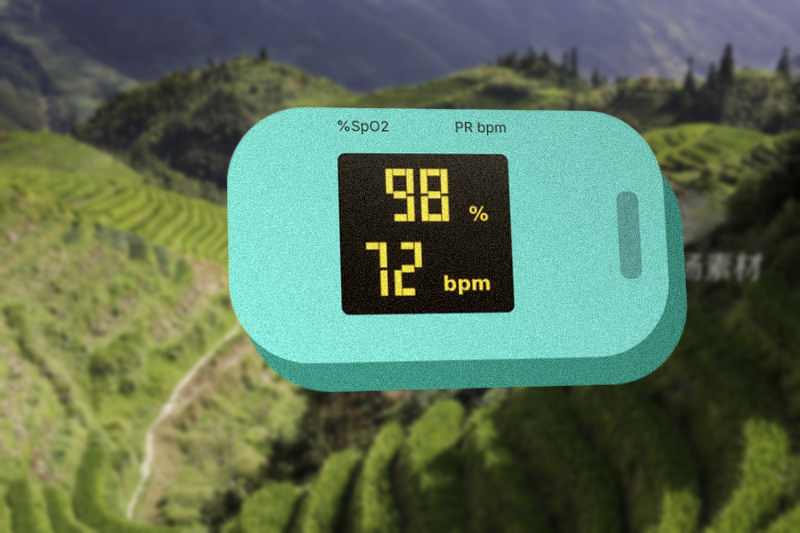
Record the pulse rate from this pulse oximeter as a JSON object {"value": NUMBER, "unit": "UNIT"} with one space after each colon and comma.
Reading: {"value": 72, "unit": "bpm"}
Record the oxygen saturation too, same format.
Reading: {"value": 98, "unit": "%"}
